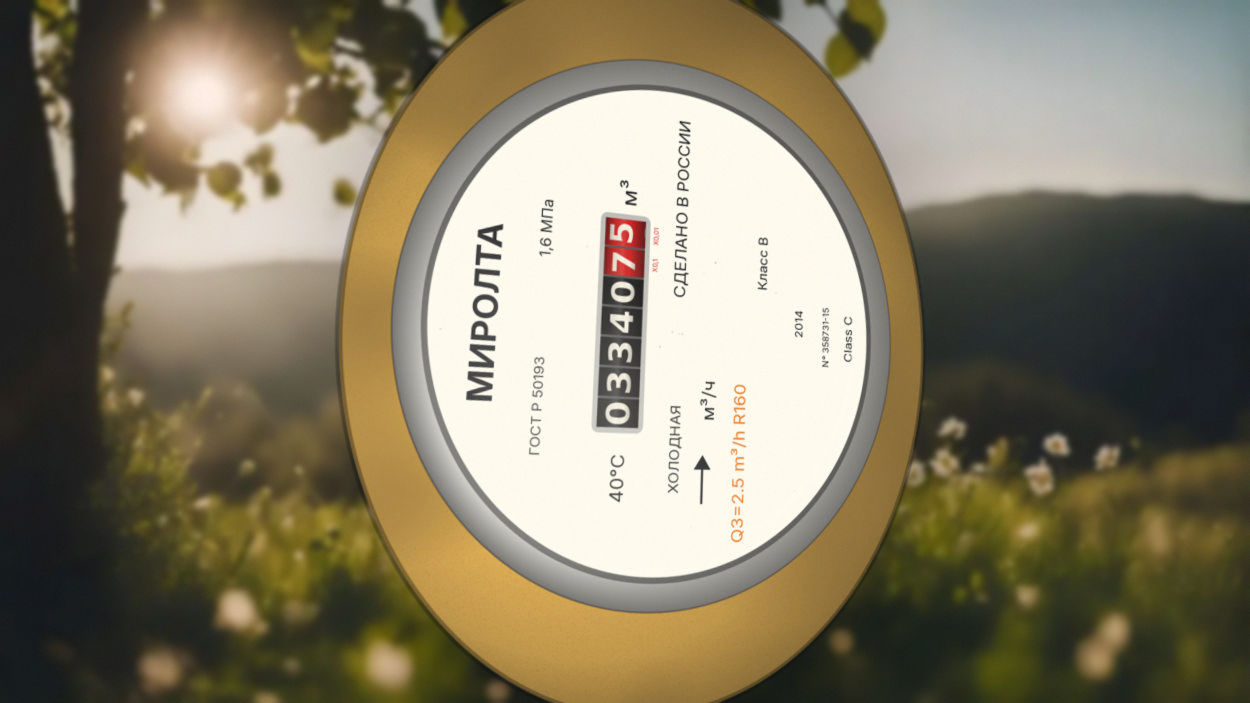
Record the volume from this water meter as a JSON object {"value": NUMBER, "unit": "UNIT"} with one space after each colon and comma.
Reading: {"value": 3340.75, "unit": "m³"}
